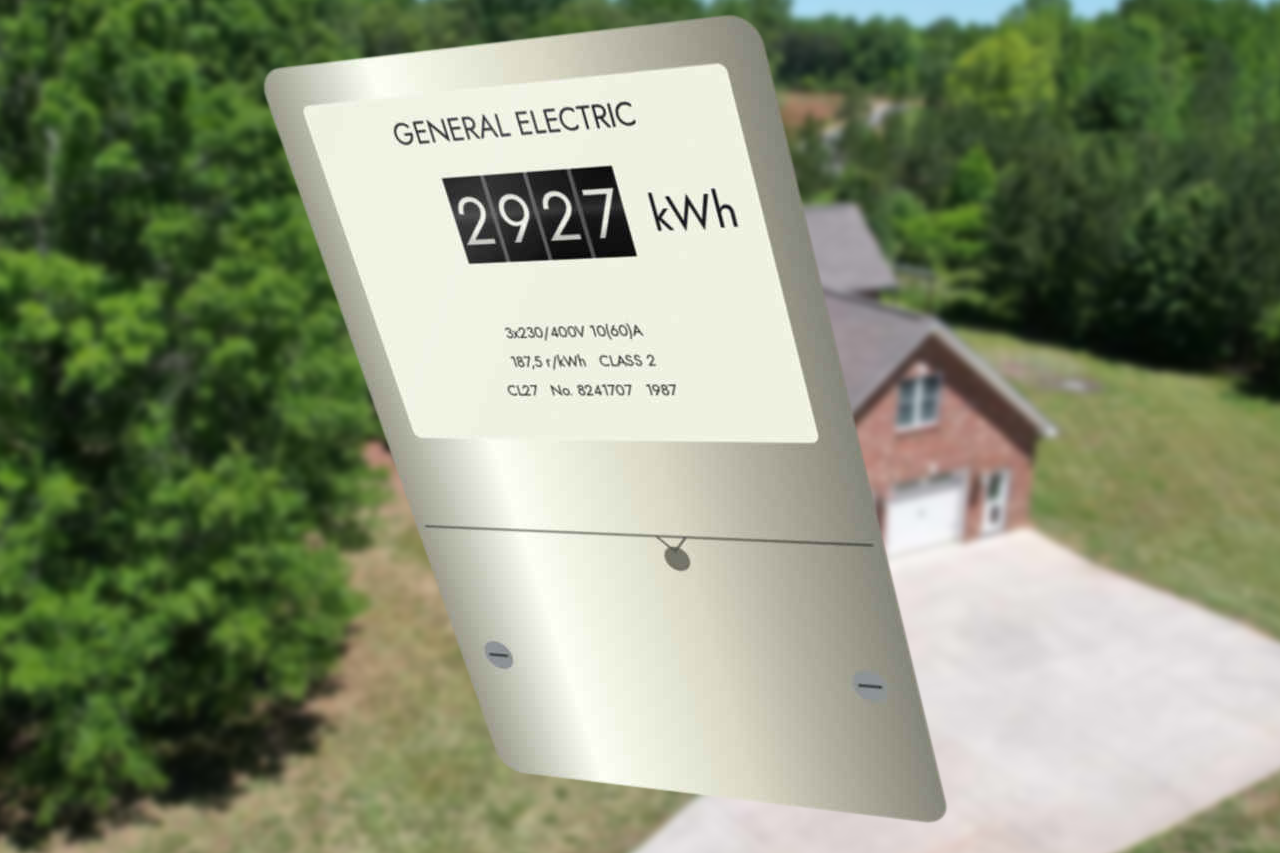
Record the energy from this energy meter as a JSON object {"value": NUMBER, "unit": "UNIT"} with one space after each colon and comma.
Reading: {"value": 2927, "unit": "kWh"}
